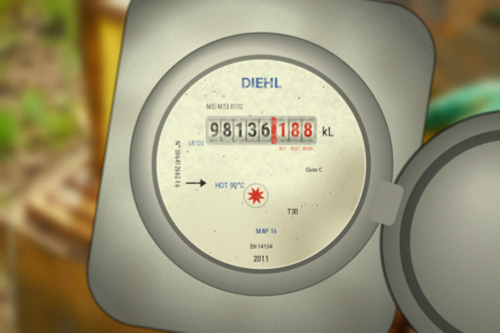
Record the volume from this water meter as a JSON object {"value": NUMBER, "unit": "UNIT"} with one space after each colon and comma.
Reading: {"value": 98136.188, "unit": "kL"}
